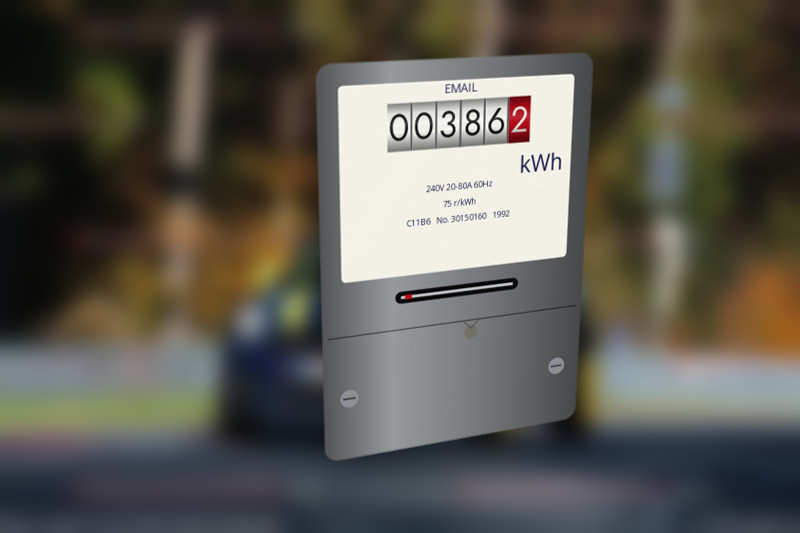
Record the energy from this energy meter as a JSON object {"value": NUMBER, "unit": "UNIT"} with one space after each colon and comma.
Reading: {"value": 386.2, "unit": "kWh"}
